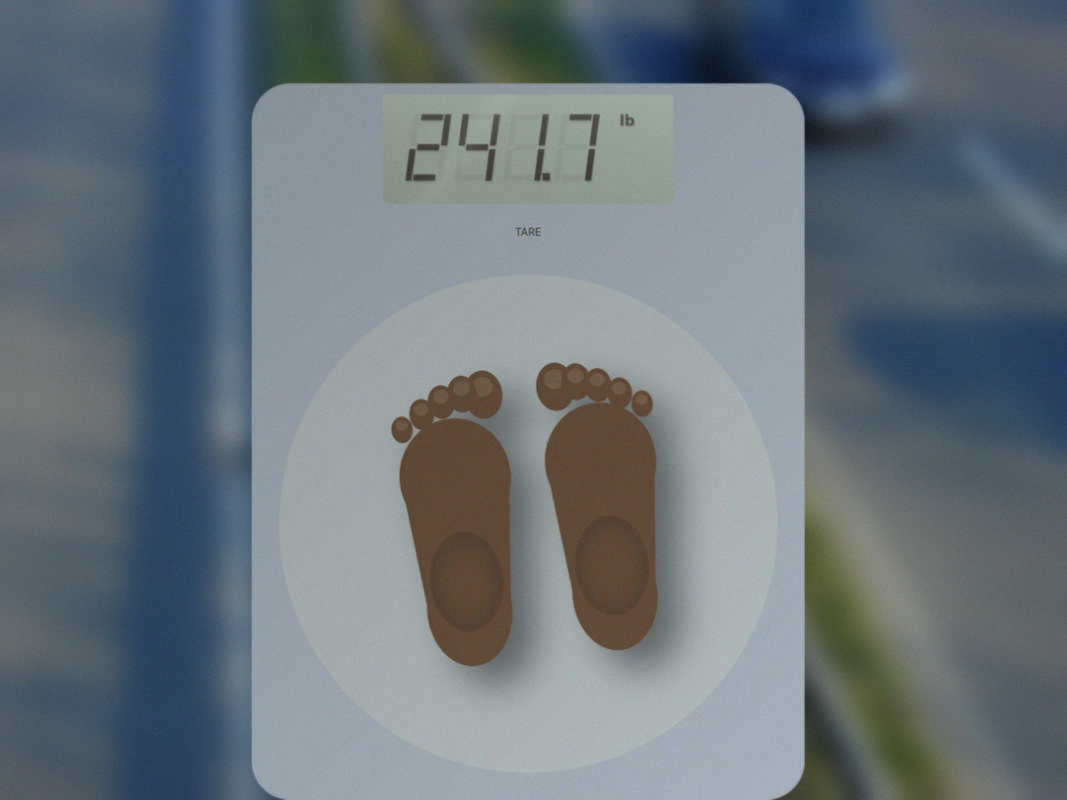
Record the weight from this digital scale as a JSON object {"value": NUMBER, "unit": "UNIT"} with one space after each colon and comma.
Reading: {"value": 241.7, "unit": "lb"}
